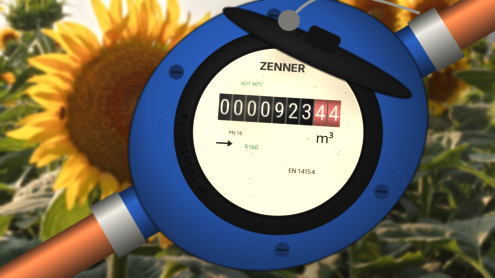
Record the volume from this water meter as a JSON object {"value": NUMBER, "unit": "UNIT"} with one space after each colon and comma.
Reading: {"value": 923.44, "unit": "m³"}
